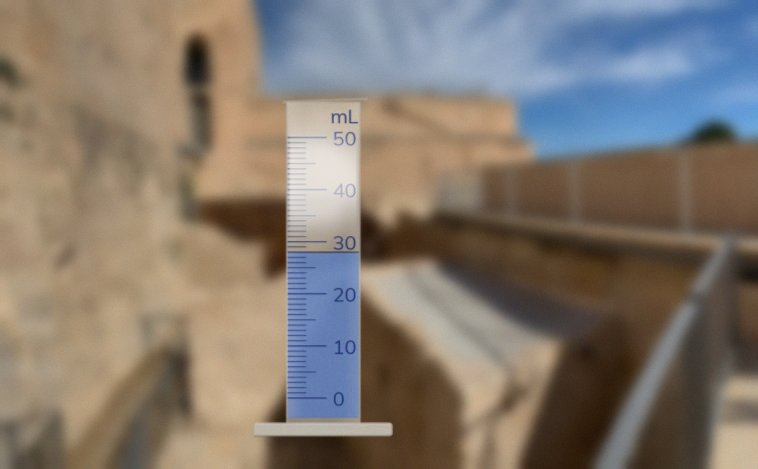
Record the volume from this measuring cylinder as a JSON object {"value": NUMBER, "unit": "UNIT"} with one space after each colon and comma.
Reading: {"value": 28, "unit": "mL"}
